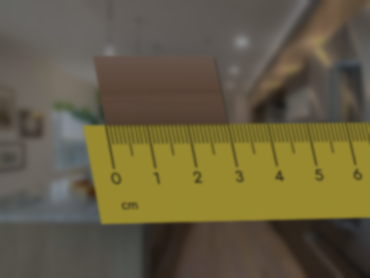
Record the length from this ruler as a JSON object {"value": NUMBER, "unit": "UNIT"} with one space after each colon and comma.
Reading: {"value": 3, "unit": "cm"}
